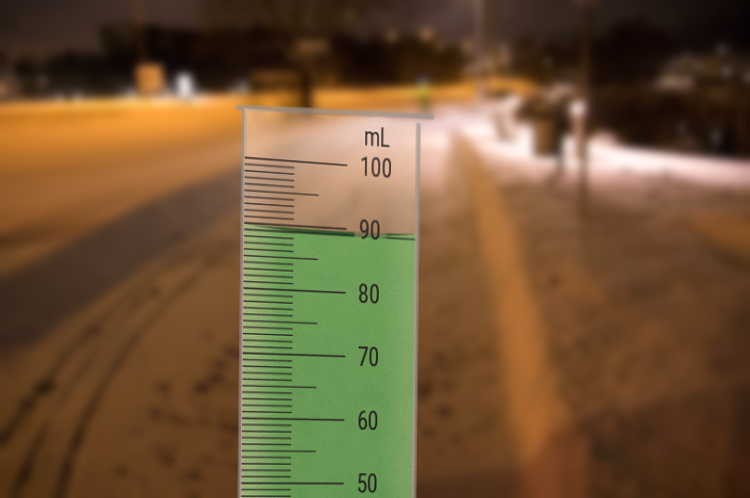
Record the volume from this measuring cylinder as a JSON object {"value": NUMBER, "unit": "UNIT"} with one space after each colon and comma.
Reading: {"value": 89, "unit": "mL"}
